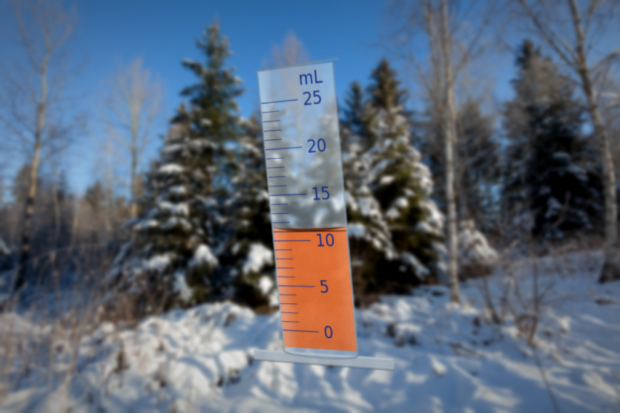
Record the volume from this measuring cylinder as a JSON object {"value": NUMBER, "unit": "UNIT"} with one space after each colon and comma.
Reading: {"value": 11, "unit": "mL"}
